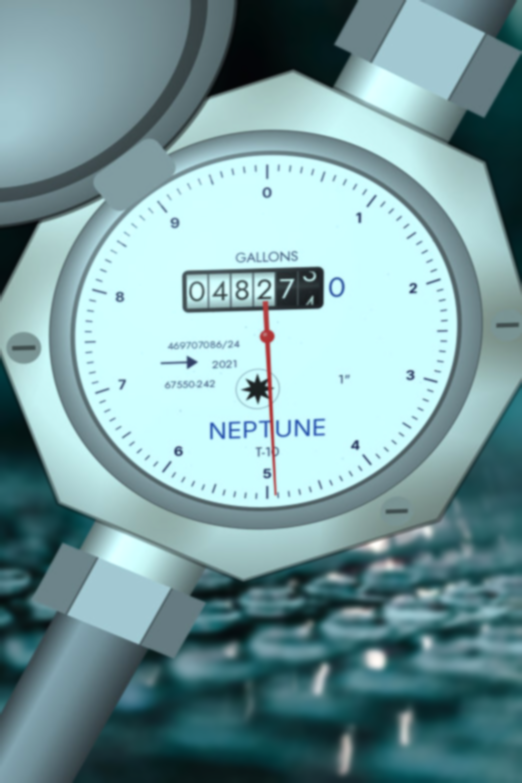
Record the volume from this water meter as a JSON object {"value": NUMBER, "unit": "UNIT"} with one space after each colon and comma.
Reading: {"value": 482734.9, "unit": "gal"}
